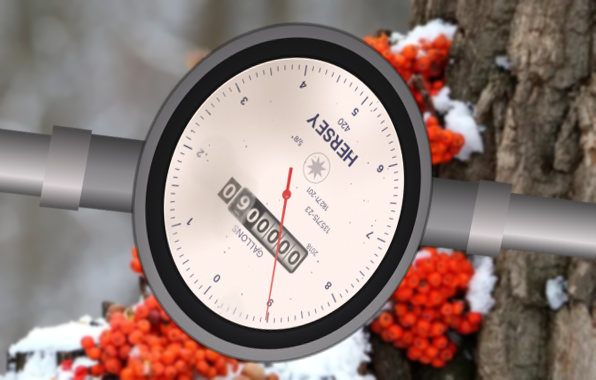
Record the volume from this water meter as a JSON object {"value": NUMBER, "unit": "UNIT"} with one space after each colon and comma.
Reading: {"value": 59.0, "unit": "gal"}
